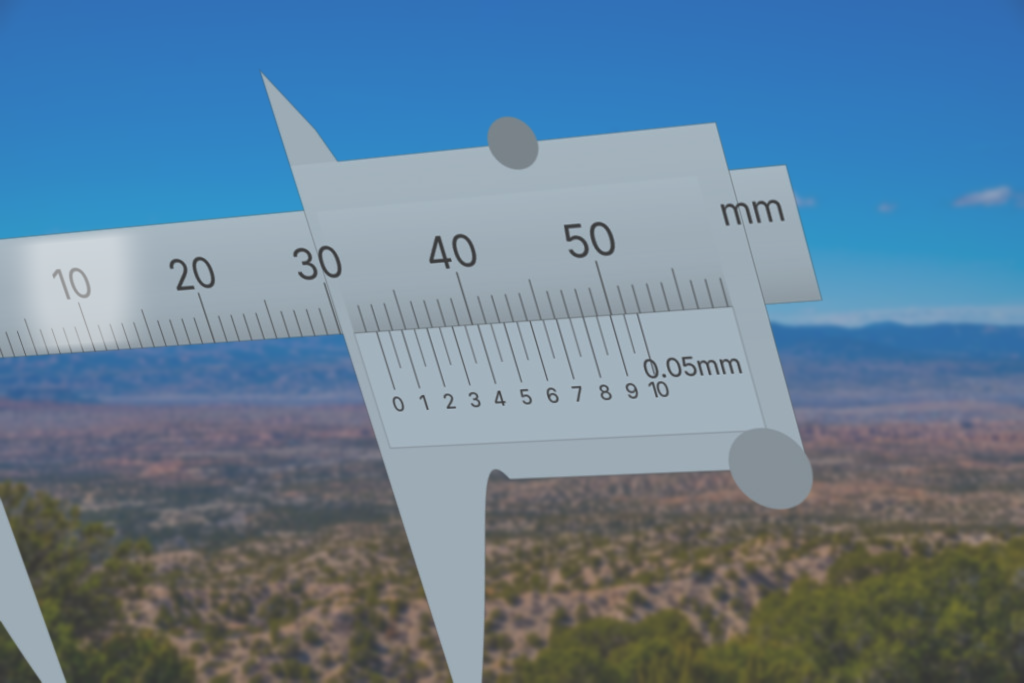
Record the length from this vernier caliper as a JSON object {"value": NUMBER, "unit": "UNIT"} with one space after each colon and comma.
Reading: {"value": 32.8, "unit": "mm"}
